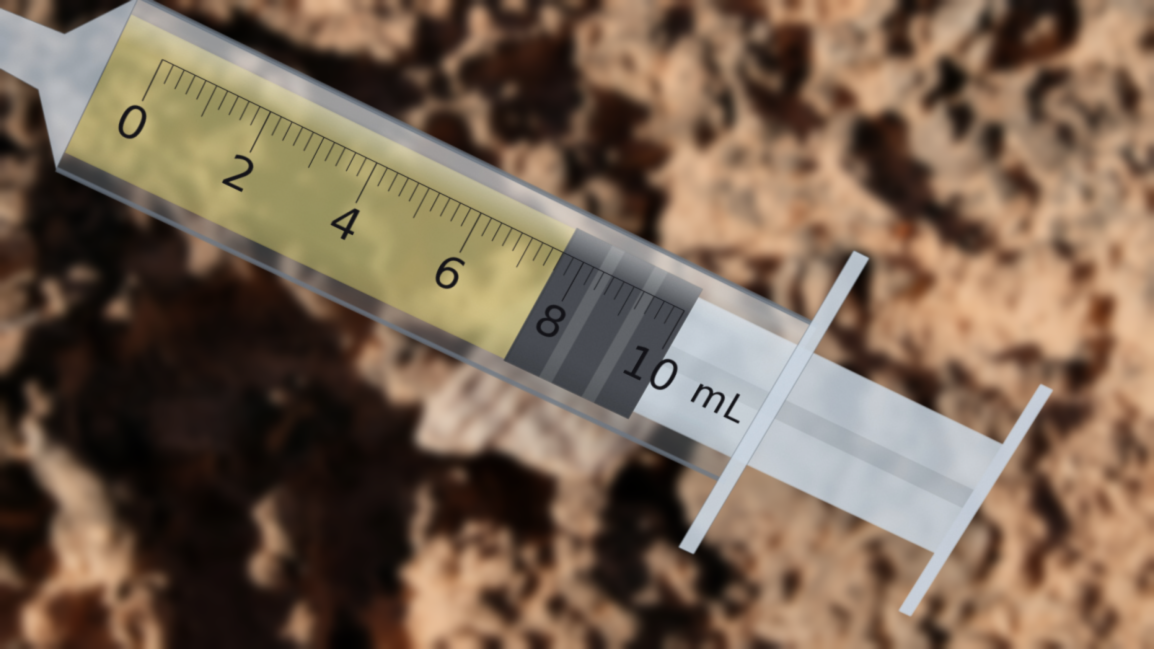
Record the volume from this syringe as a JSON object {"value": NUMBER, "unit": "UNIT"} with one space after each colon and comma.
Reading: {"value": 7.6, "unit": "mL"}
